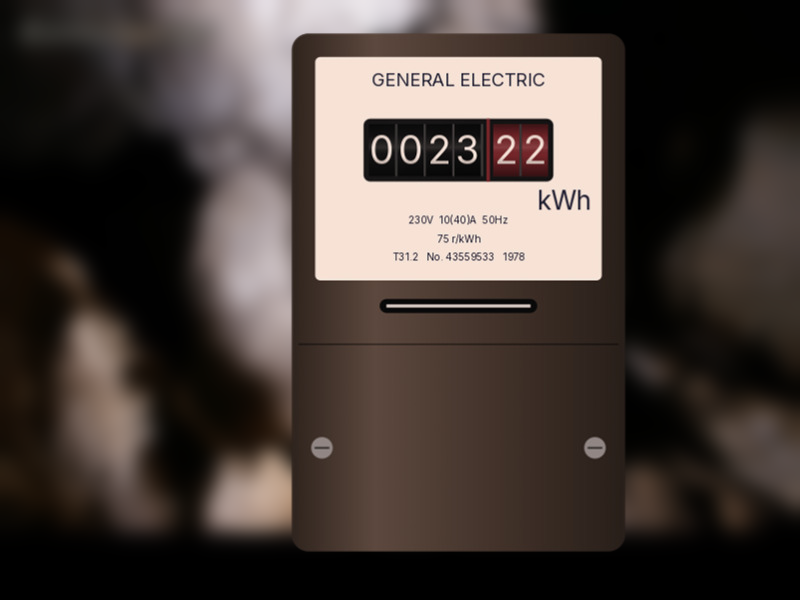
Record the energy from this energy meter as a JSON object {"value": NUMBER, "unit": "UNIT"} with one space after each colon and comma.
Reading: {"value": 23.22, "unit": "kWh"}
